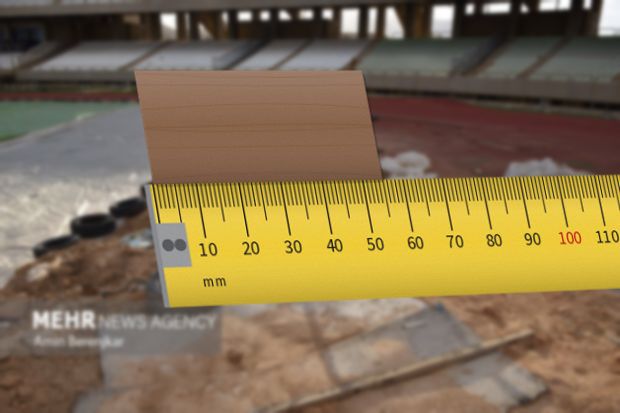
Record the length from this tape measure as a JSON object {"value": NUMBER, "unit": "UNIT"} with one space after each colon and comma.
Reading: {"value": 55, "unit": "mm"}
